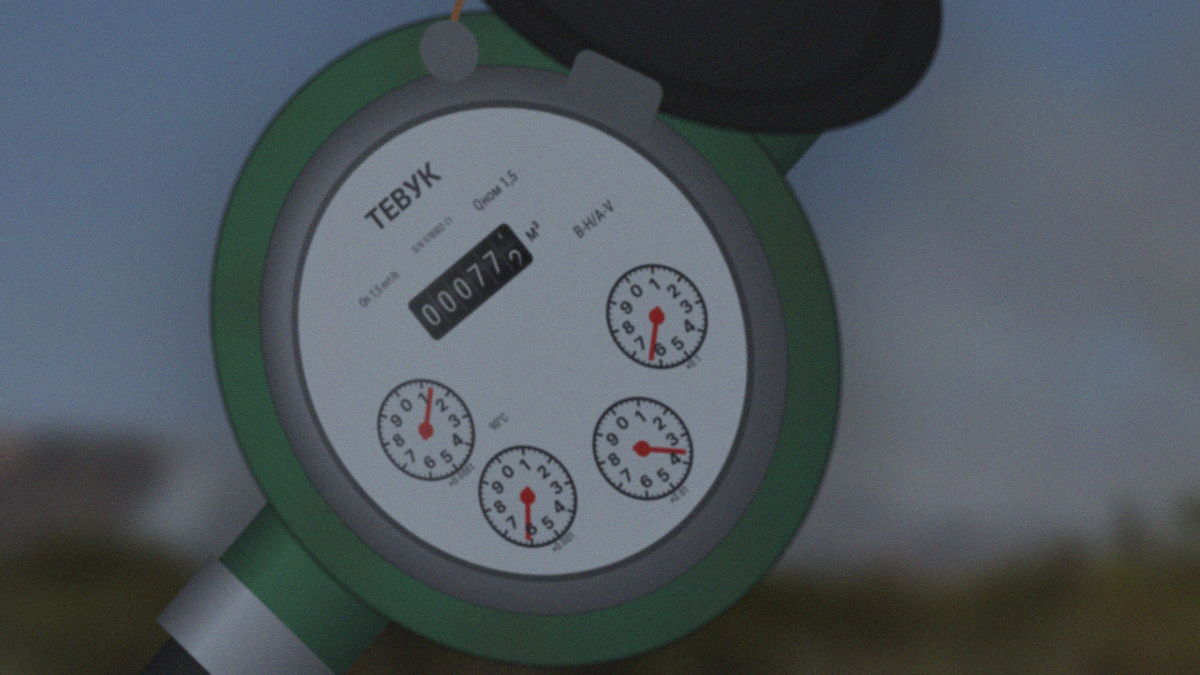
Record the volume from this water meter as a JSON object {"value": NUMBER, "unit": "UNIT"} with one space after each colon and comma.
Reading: {"value": 771.6361, "unit": "m³"}
